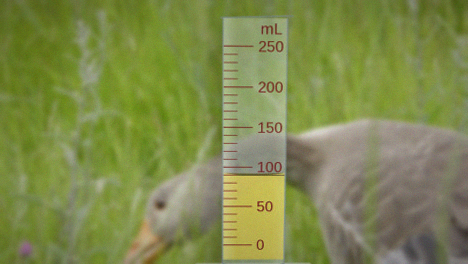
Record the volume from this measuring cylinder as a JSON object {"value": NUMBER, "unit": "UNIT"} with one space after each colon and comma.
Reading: {"value": 90, "unit": "mL"}
